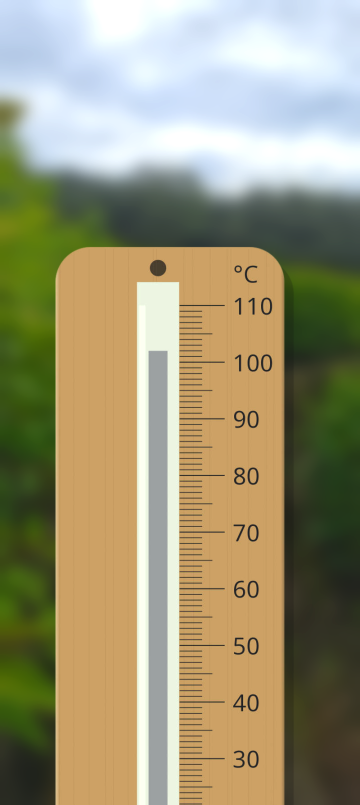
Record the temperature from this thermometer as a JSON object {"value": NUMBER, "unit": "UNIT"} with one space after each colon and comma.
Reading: {"value": 102, "unit": "°C"}
